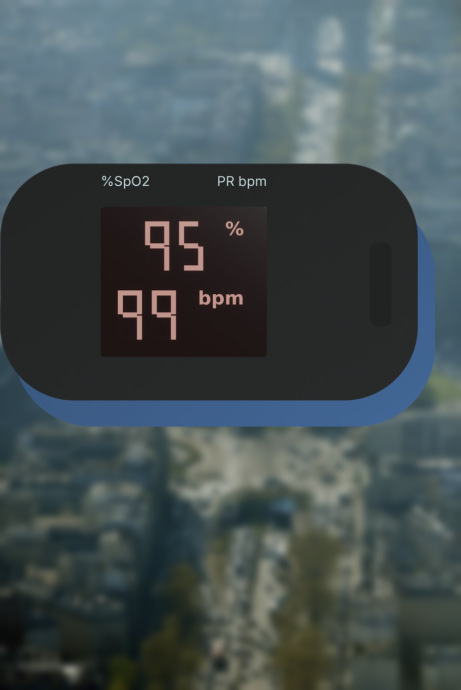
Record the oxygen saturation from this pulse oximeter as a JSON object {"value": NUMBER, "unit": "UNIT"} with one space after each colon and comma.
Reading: {"value": 95, "unit": "%"}
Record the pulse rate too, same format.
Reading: {"value": 99, "unit": "bpm"}
